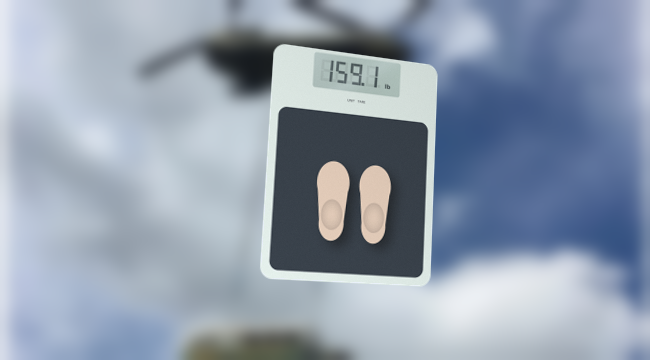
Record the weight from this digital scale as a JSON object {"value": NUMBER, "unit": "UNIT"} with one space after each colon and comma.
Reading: {"value": 159.1, "unit": "lb"}
